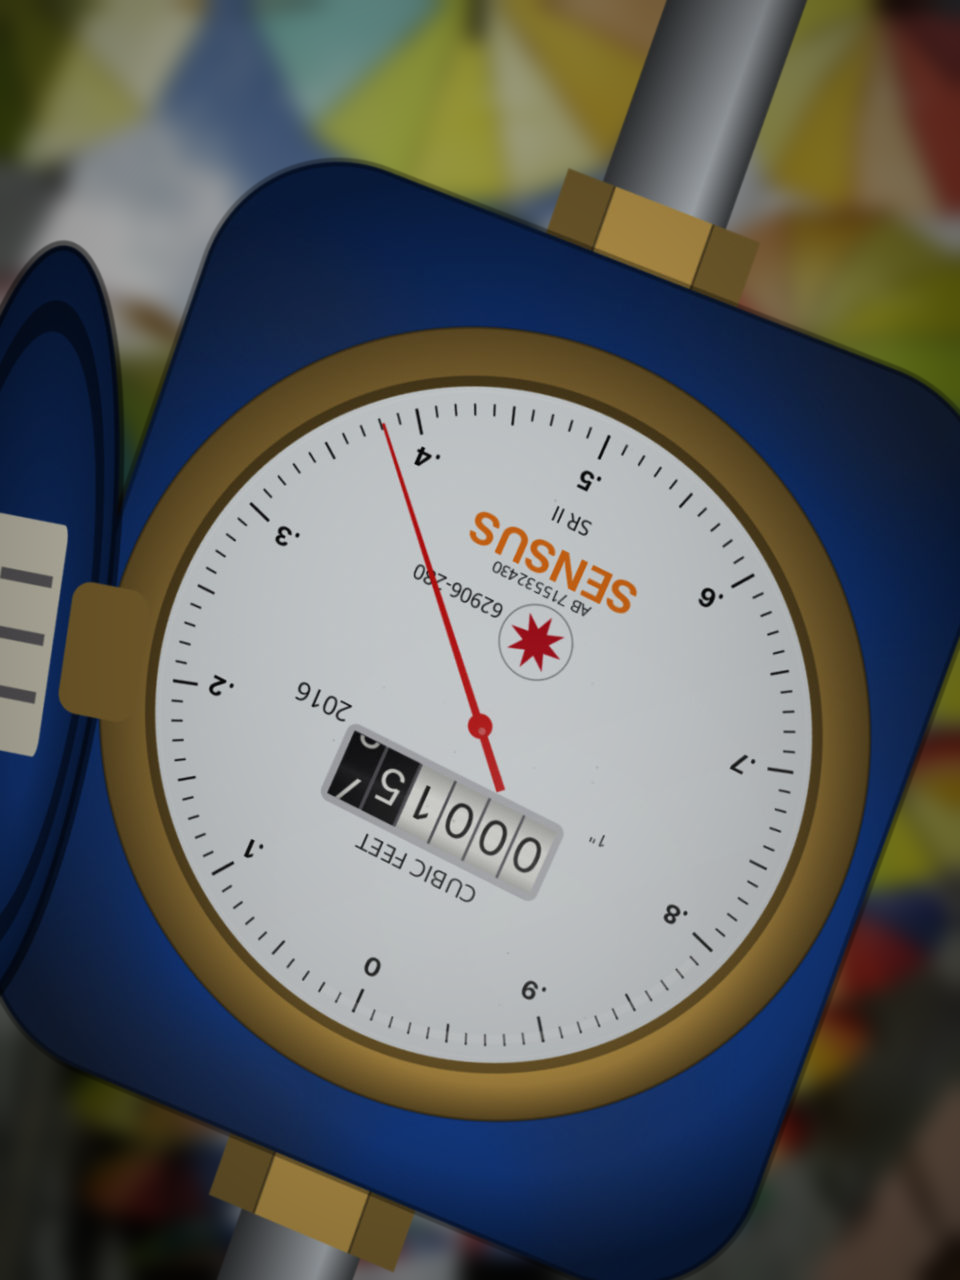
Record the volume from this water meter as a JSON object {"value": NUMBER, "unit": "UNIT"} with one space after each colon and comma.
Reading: {"value": 157.38, "unit": "ft³"}
